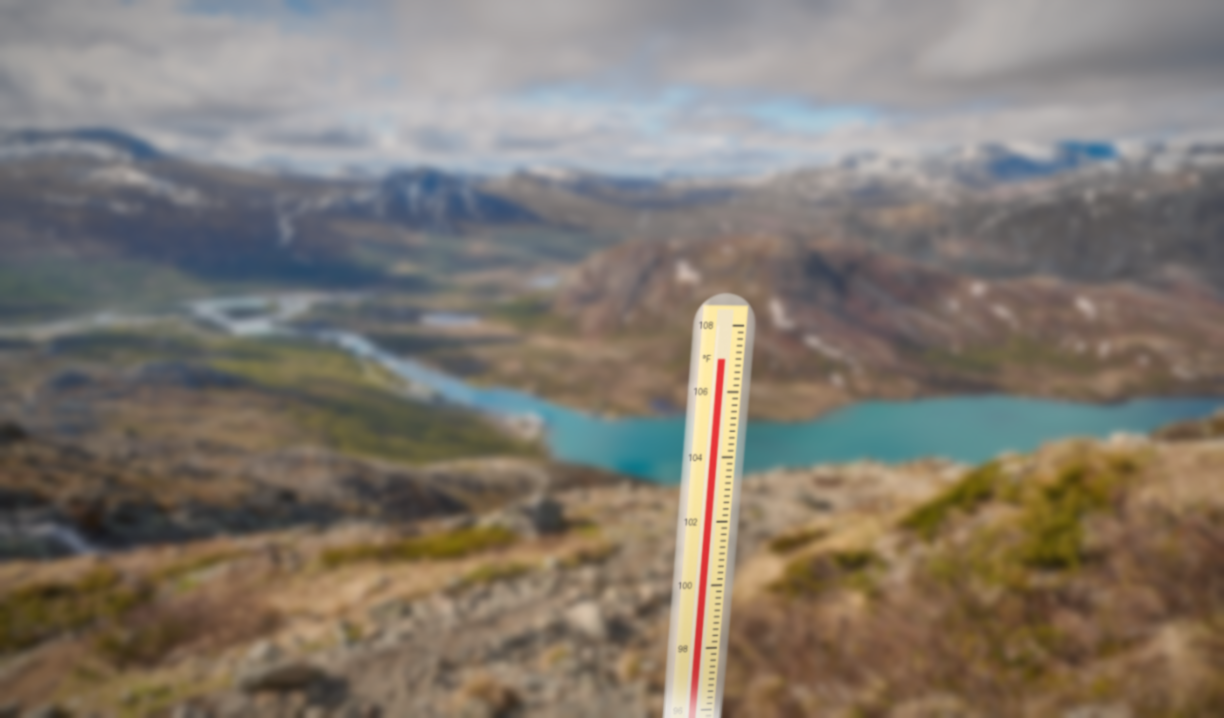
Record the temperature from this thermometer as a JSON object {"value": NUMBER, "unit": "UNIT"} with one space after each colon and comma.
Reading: {"value": 107, "unit": "°F"}
